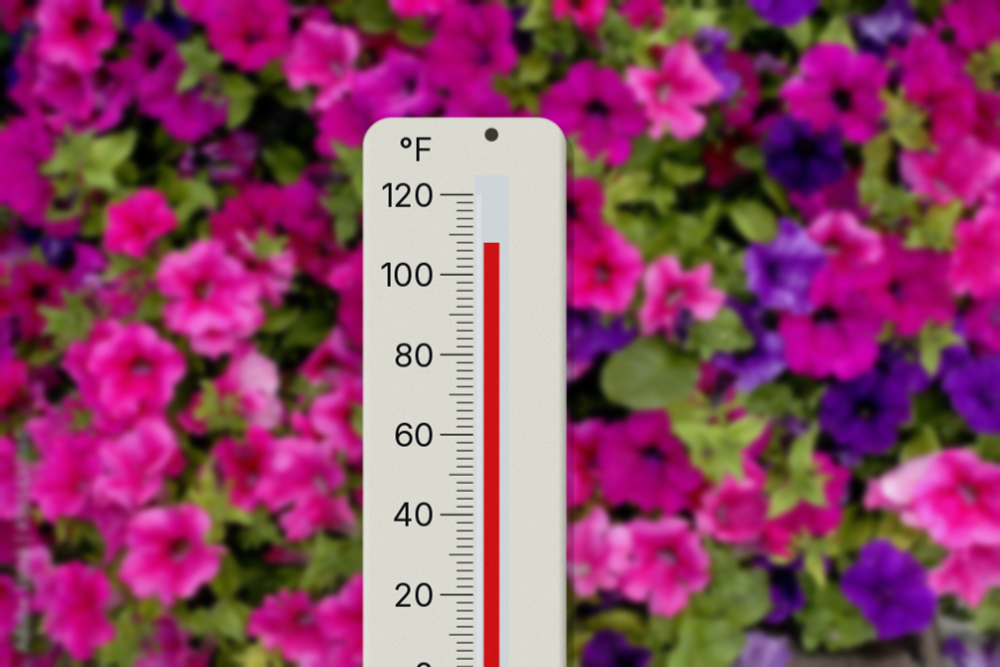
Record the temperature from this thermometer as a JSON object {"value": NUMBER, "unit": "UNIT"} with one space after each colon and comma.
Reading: {"value": 108, "unit": "°F"}
